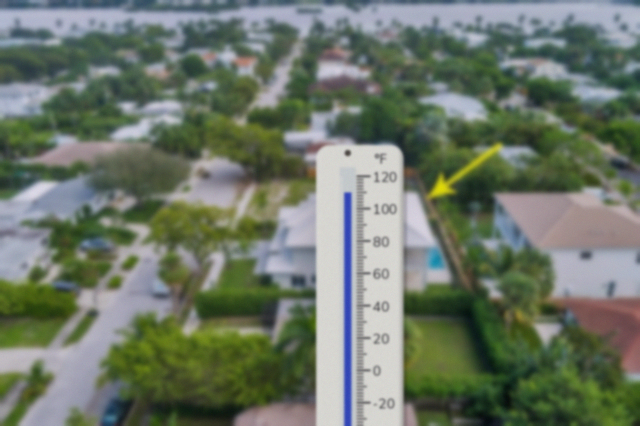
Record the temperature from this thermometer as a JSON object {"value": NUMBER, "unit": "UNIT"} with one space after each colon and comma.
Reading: {"value": 110, "unit": "°F"}
